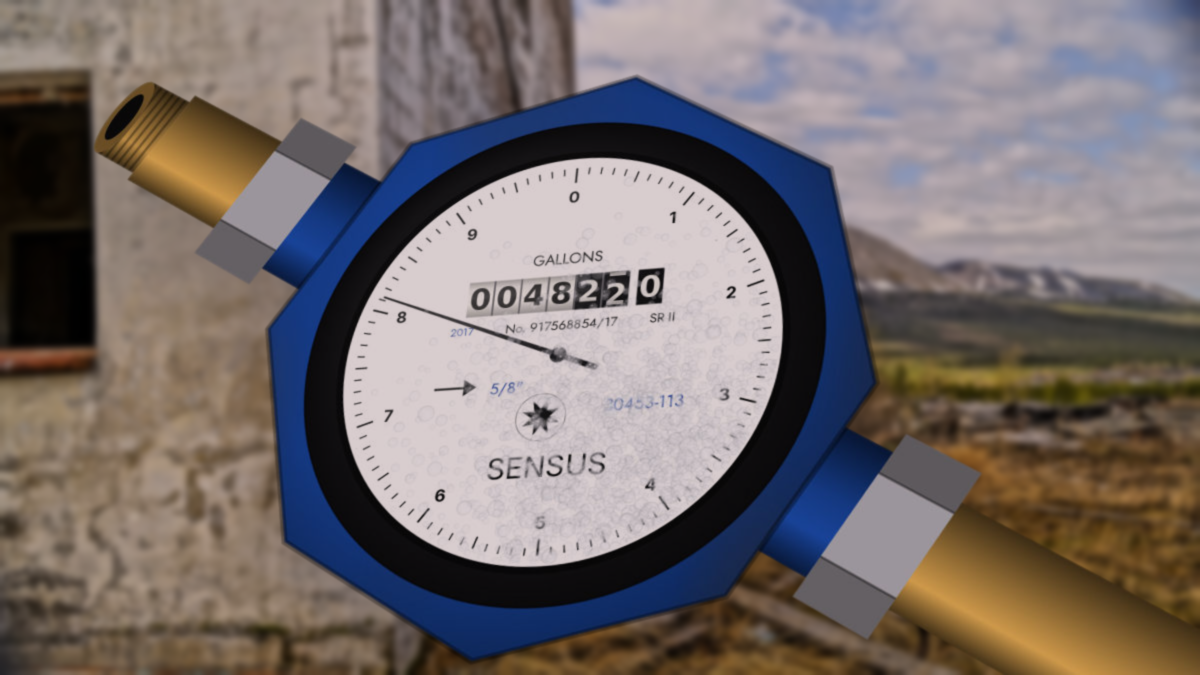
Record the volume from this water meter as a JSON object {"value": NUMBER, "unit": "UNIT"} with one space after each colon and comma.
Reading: {"value": 48218.1, "unit": "gal"}
